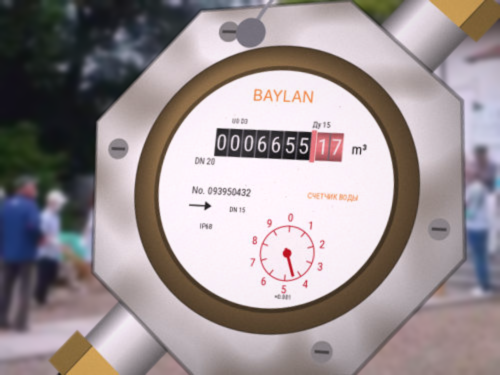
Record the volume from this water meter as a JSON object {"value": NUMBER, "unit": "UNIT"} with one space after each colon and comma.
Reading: {"value": 6655.174, "unit": "m³"}
